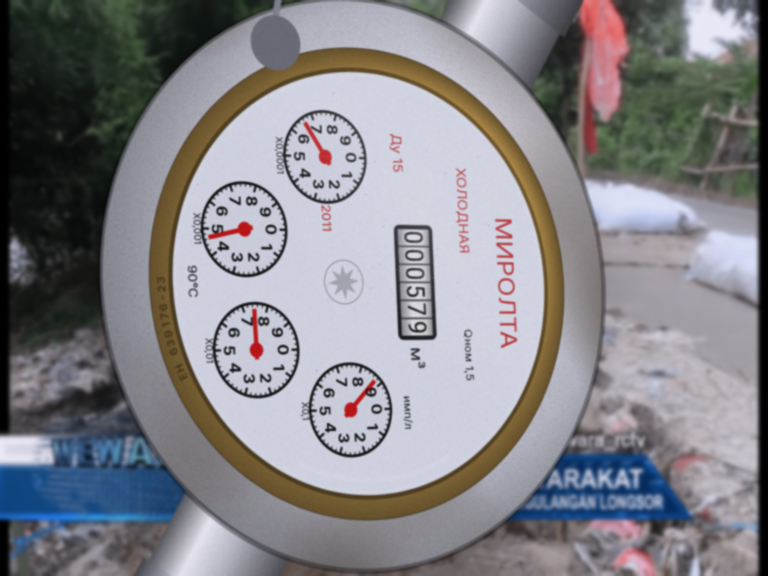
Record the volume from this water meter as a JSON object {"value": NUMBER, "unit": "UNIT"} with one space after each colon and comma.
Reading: {"value": 579.8746, "unit": "m³"}
